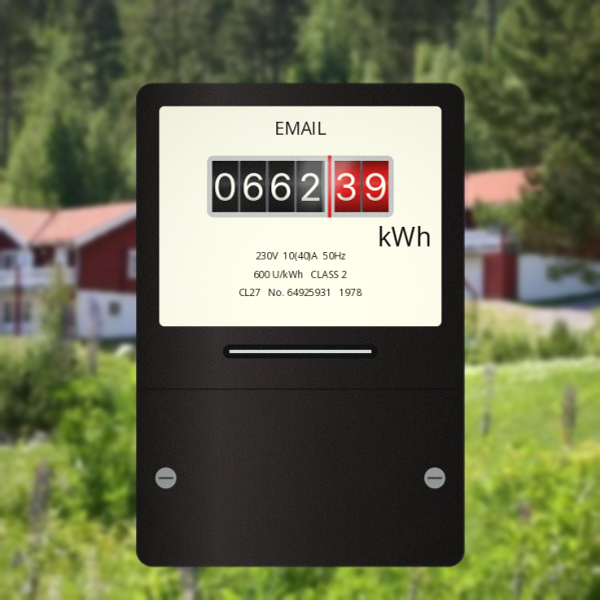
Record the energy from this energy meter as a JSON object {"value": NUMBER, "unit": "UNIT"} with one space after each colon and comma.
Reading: {"value": 662.39, "unit": "kWh"}
